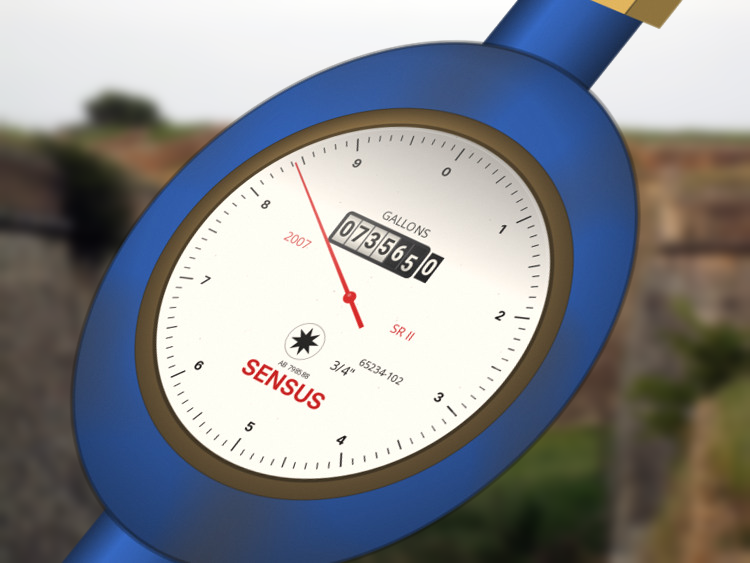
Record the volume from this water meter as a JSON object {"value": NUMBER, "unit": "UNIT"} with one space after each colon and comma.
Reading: {"value": 735648.4, "unit": "gal"}
